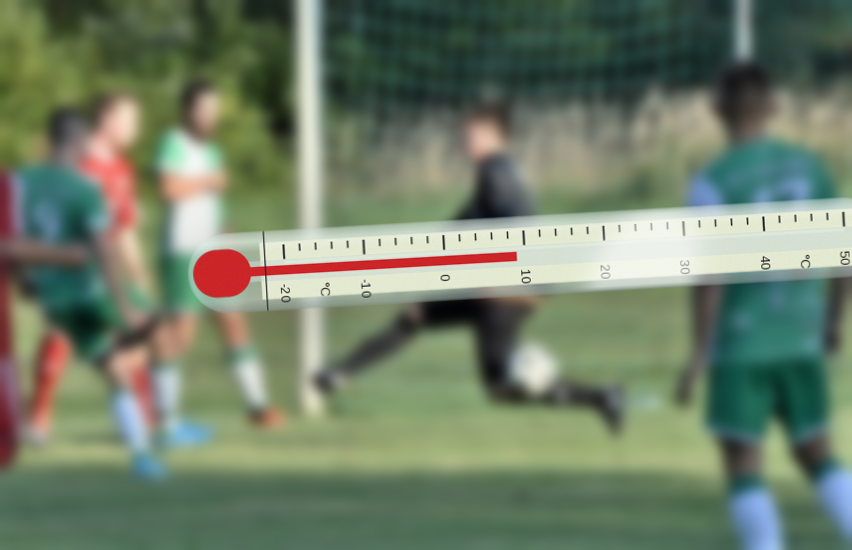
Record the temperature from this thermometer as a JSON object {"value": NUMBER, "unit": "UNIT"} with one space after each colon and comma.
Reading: {"value": 9, "unit": "°C"}
